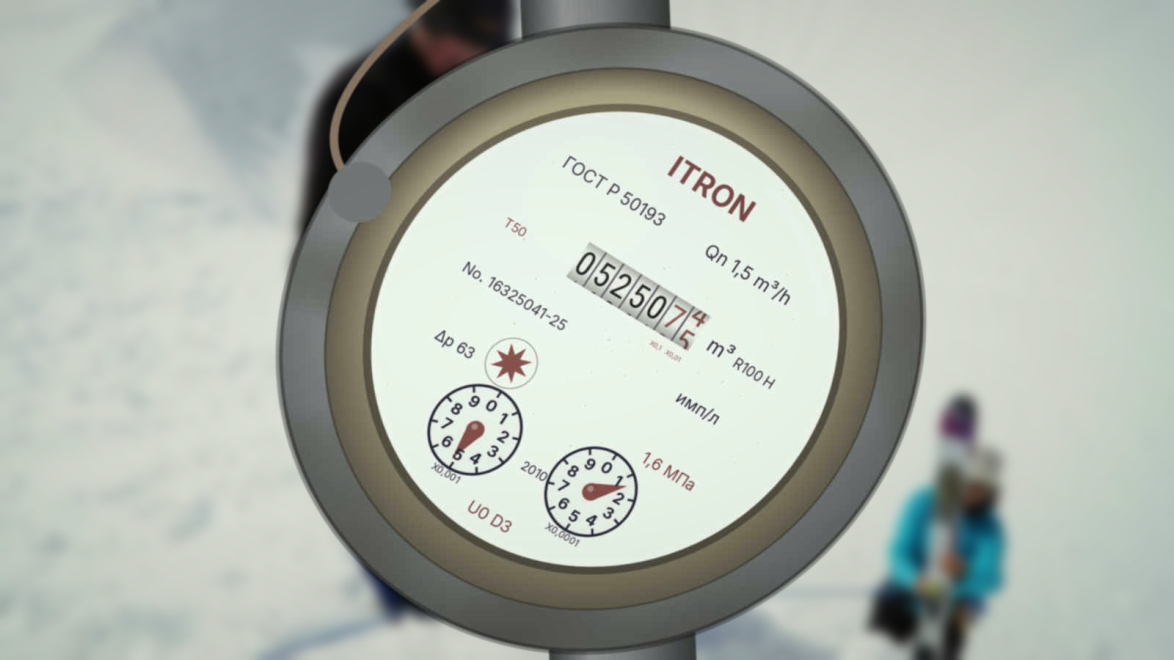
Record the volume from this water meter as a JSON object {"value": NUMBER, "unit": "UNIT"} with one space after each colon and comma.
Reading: {"value": 5250.7451, "unit": "m³"}
